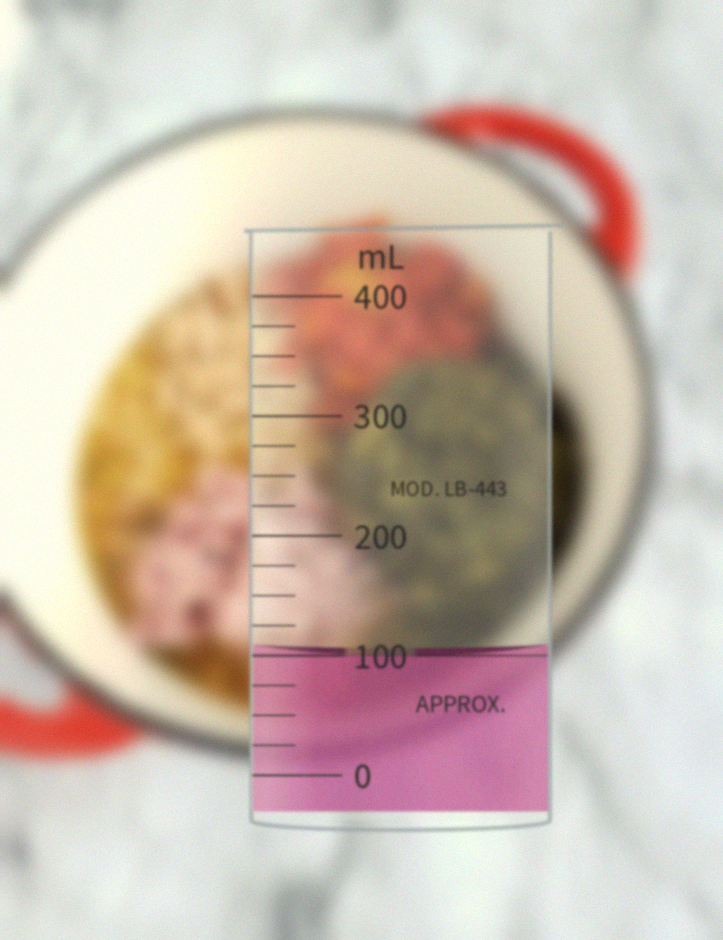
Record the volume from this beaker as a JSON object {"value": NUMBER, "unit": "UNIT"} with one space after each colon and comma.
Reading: {"value": 100, "unit": "mL"}
